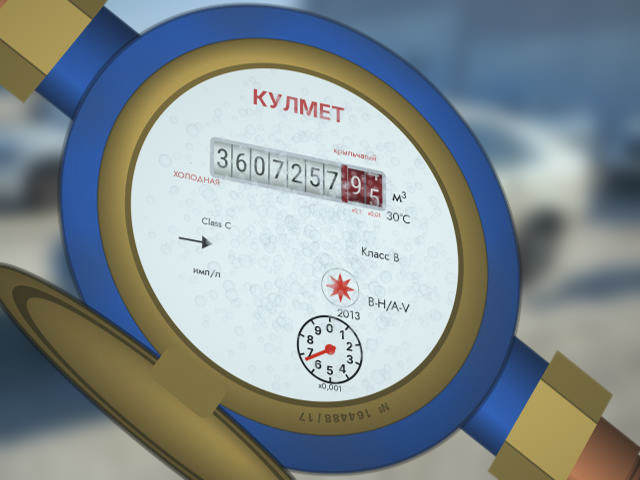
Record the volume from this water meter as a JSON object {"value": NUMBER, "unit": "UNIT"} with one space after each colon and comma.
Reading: {"value": 3607257.946, "unit": "m³"}
